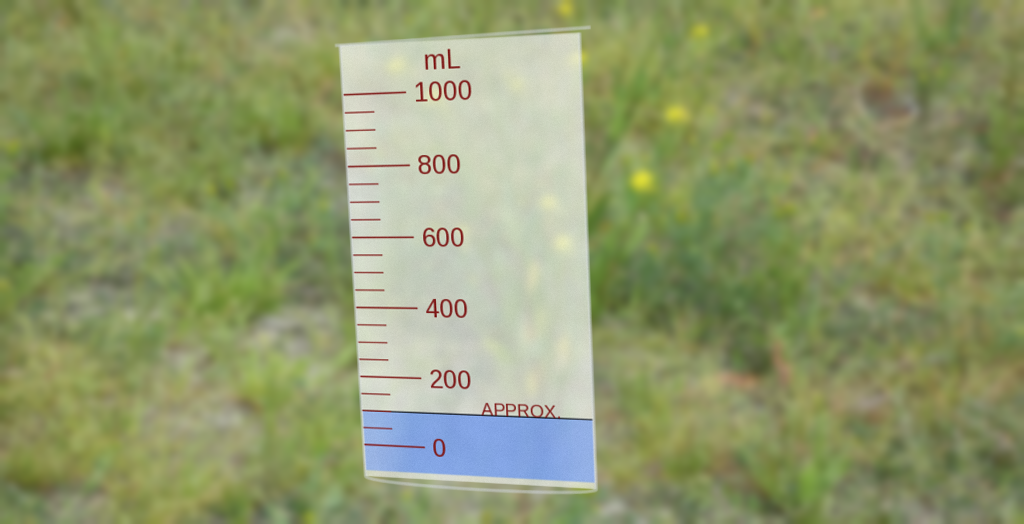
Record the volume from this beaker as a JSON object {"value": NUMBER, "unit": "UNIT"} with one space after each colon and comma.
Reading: {"value": 100, "unit": "mL"}
